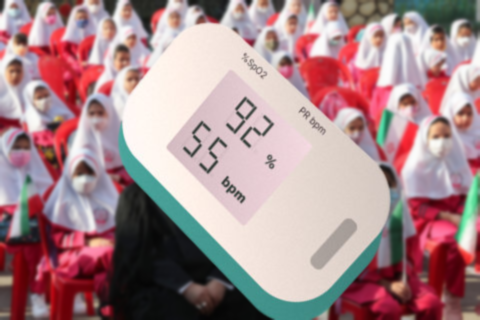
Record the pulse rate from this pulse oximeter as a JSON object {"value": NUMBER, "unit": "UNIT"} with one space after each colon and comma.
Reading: {"value": 55, "unit": "bpm"}
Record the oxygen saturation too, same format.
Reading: {"value": 92, "unit": "%"}
